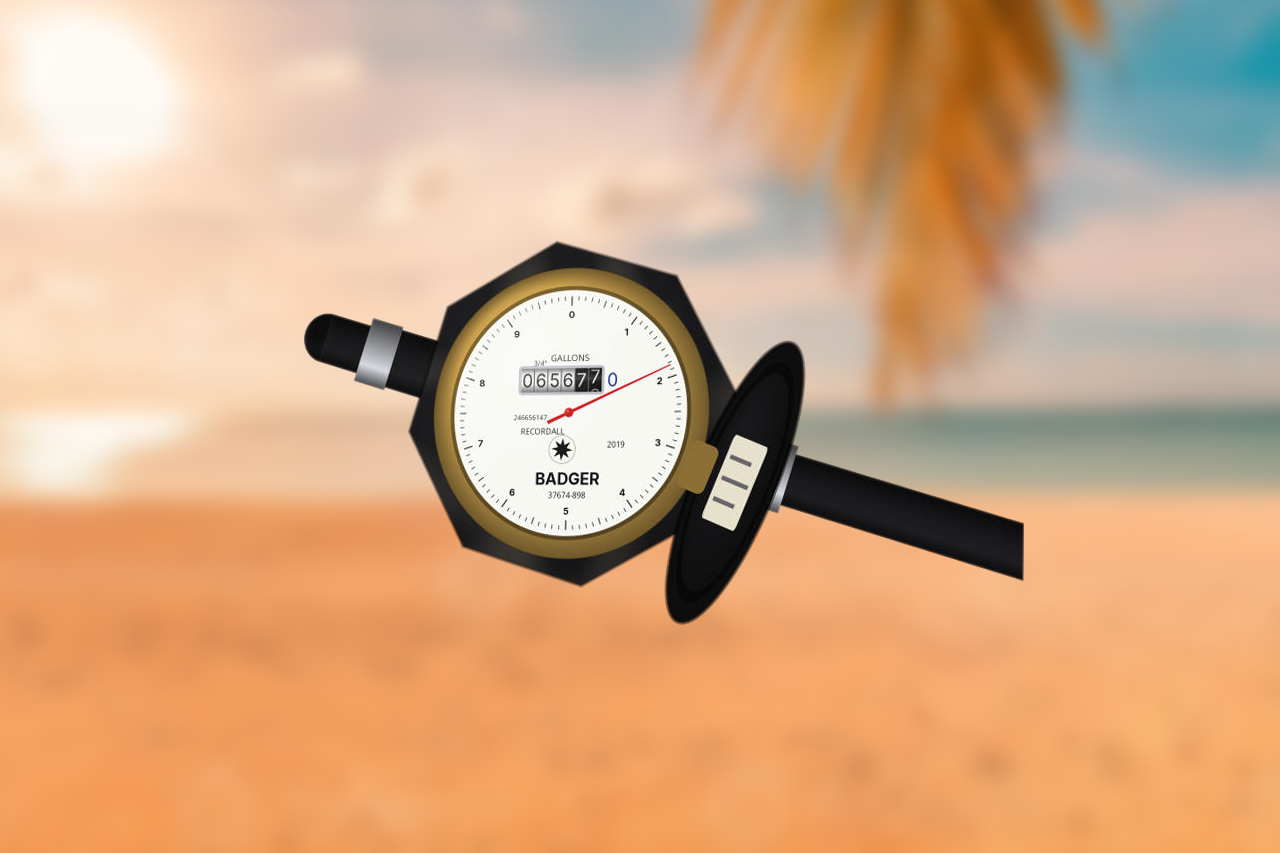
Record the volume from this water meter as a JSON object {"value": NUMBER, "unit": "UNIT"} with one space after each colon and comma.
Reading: {"value": 656771.8, "unit": "gal"}
